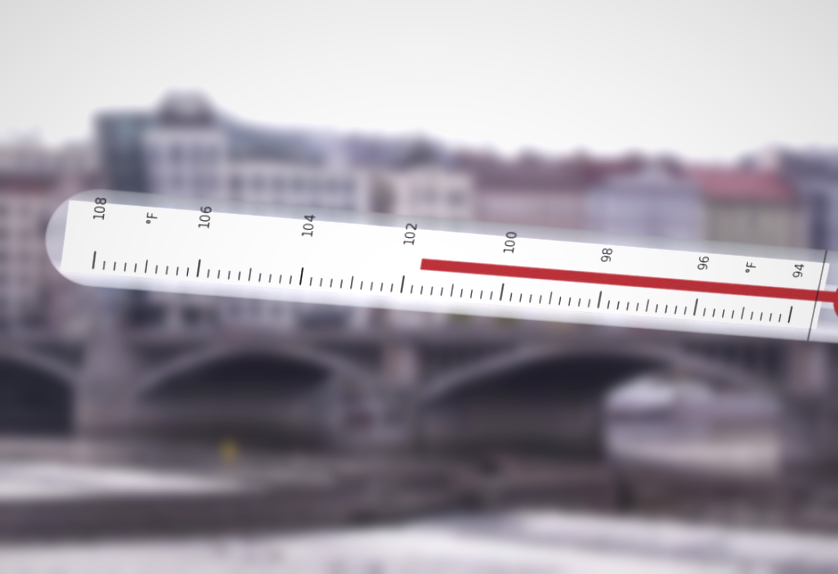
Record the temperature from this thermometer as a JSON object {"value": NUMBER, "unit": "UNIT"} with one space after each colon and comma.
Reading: {"value": 101.7, "unit": "°F"}
